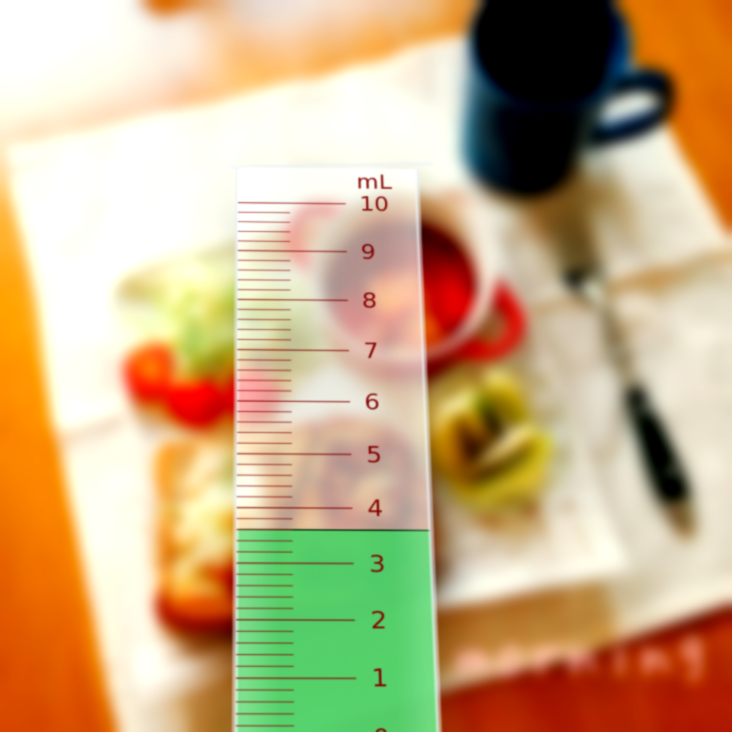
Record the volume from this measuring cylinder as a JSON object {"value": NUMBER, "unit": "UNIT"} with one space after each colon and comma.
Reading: {"value": 3.6, "unit": "mL"}
